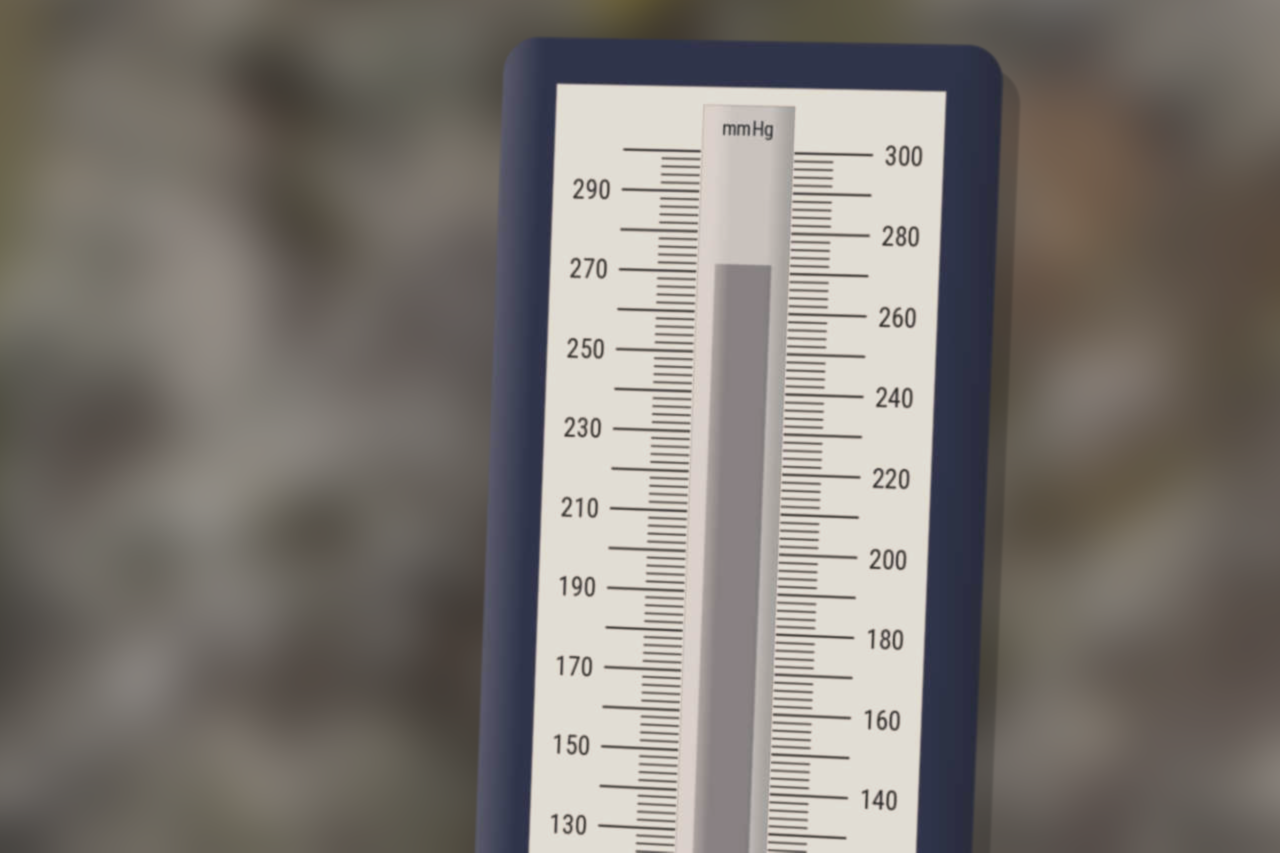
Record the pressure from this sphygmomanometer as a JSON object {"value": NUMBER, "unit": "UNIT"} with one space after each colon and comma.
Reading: {"value": 272, "unit": "mmHg"}
